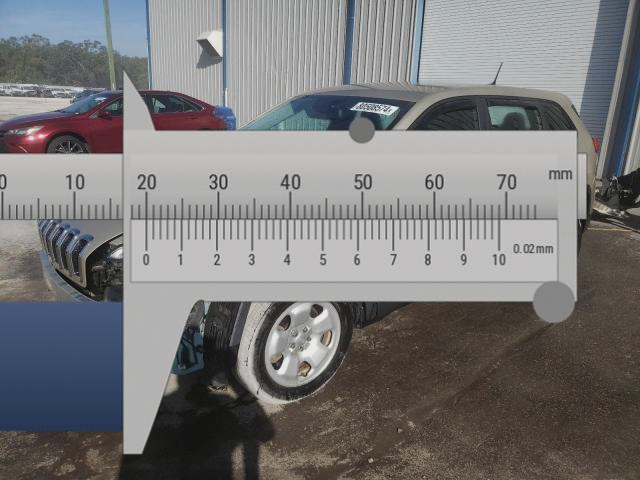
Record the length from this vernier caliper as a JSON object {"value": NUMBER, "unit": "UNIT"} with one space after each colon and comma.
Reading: {"value": 20.0, "unit": "mm"}
